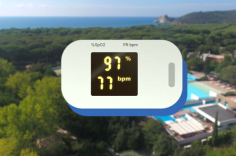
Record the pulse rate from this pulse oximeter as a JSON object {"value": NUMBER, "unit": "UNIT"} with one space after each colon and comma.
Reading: {"value": 77, "unit": "bpm"}
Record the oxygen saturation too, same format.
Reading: {"value": 97, "unit": "%"}
